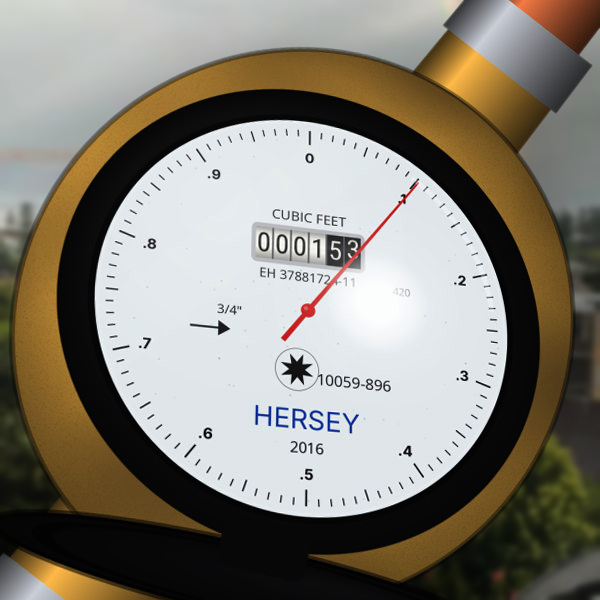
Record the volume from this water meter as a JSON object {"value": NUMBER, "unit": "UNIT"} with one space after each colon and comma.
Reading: {"value": 153.10, "unit": "ft³"}
